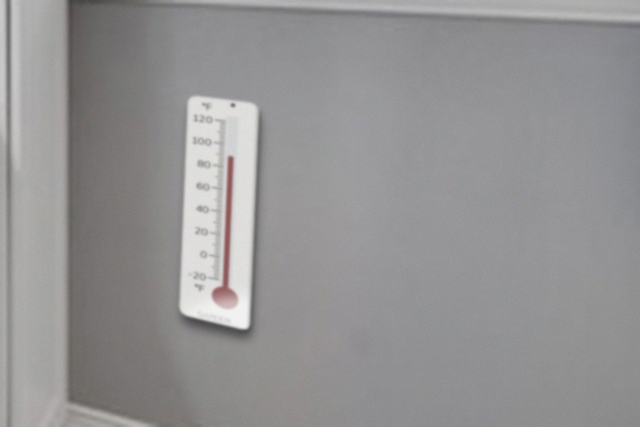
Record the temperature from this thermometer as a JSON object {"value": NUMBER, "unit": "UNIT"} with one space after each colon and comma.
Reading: {"value": 90, "unit": "°F"}
